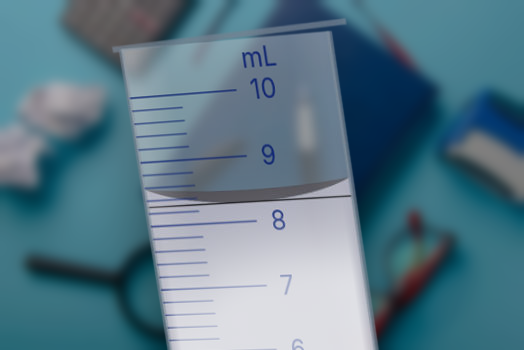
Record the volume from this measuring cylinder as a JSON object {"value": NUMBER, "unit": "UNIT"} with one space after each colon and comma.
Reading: {"value": 8.3, "unit": "mL"}
